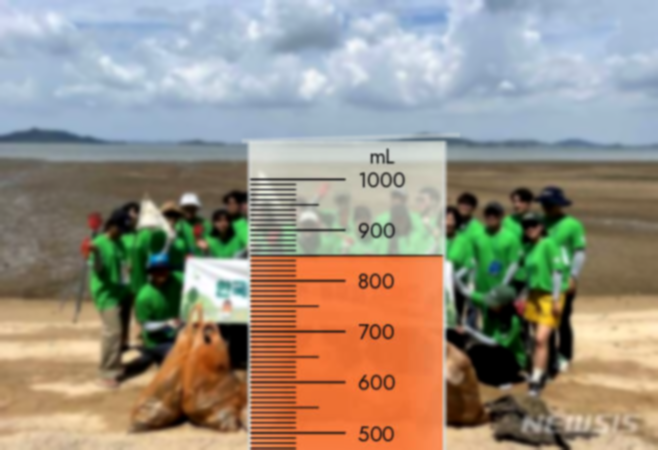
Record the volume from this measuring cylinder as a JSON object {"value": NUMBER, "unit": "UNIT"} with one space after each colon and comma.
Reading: {"value": 850, "unit": "mL"}
